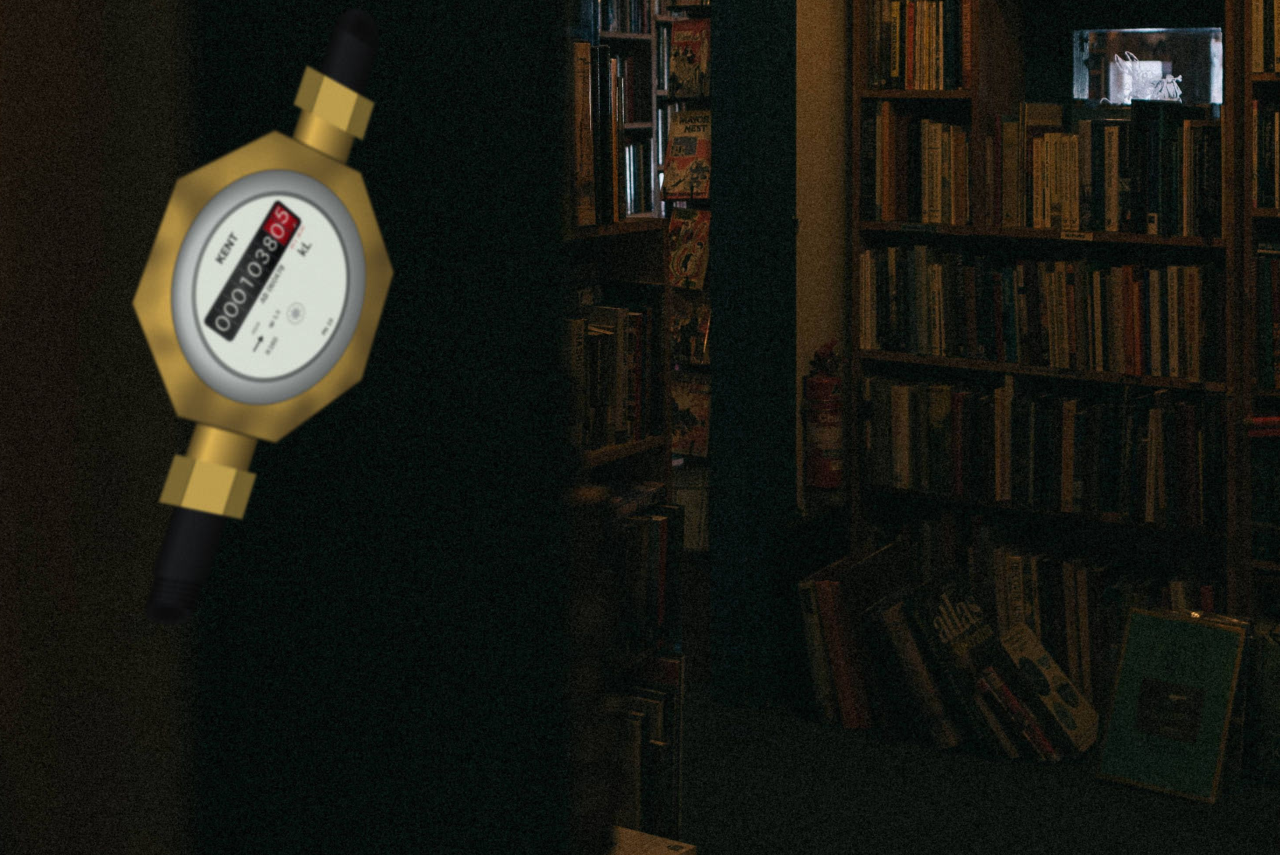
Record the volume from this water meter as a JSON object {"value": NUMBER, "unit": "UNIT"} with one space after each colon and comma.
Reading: {"value": 1038.05, "unit": "kL"}
